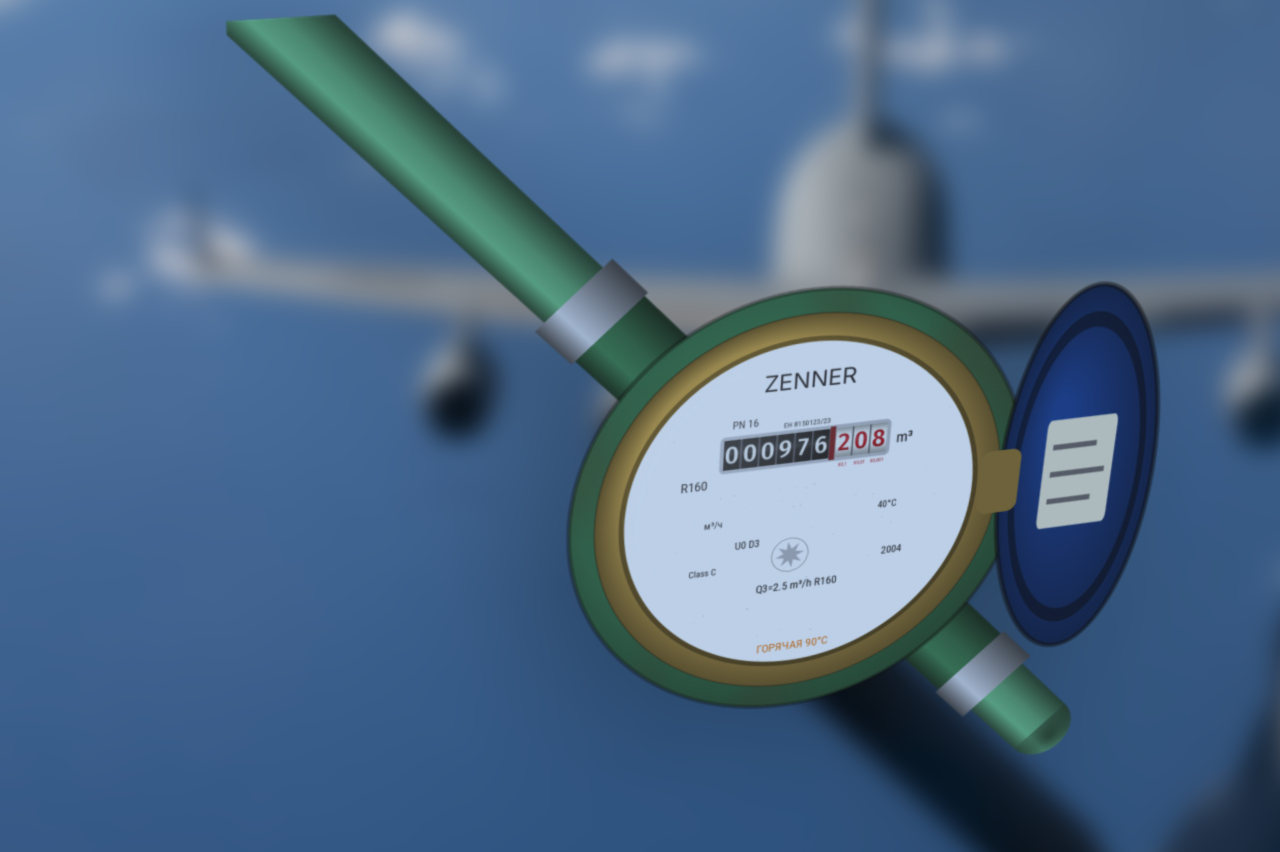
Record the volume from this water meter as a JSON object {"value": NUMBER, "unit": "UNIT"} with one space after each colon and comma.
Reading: {"value": 976.208, "unit": "m³"}
